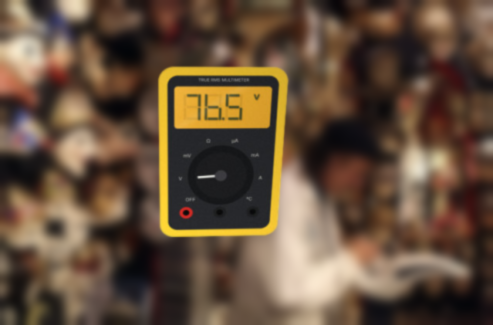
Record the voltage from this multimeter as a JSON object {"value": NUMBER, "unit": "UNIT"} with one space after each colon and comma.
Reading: {"value": 76.5, "unit": "V"}
